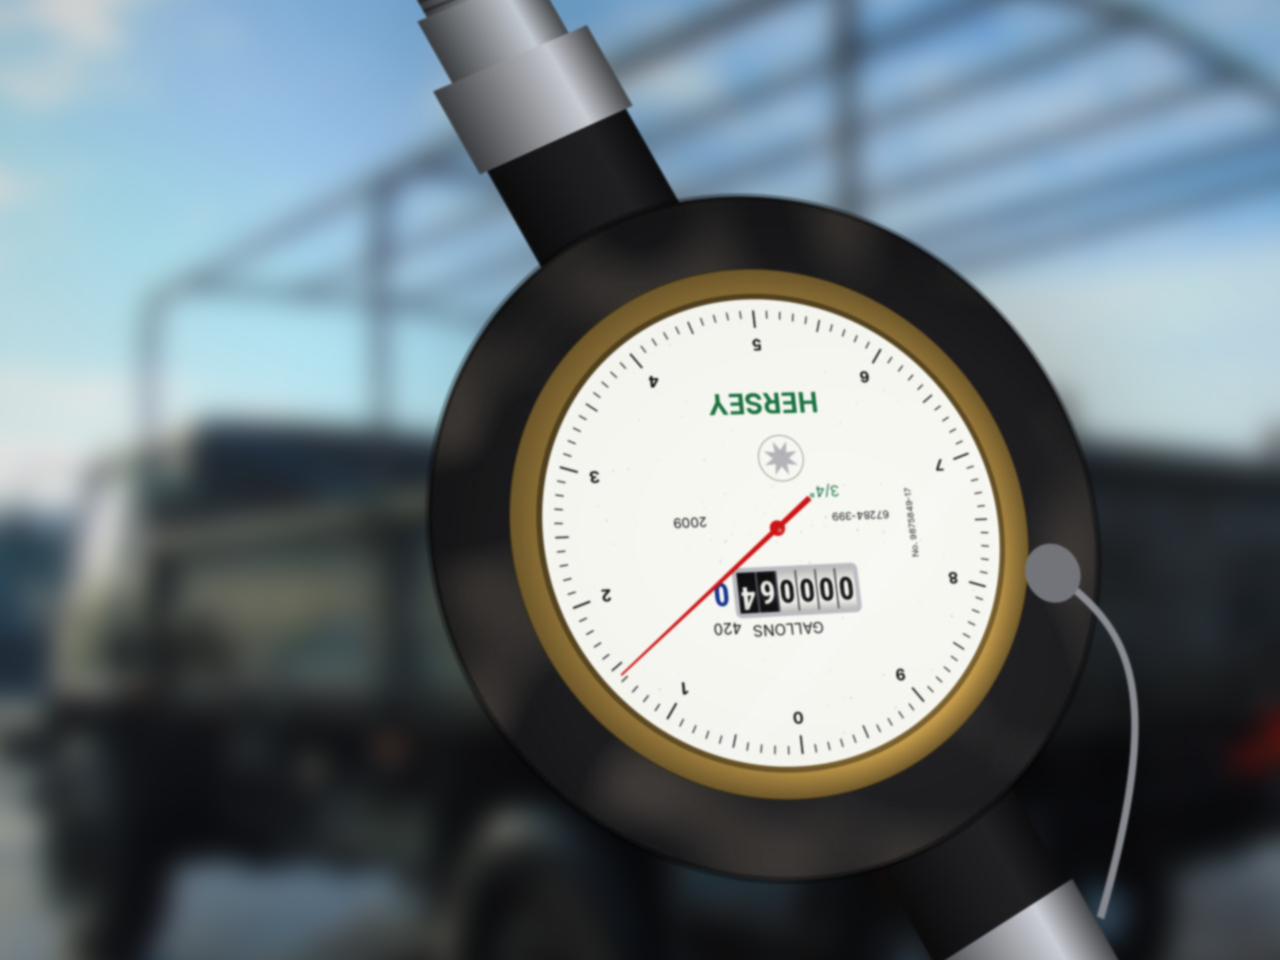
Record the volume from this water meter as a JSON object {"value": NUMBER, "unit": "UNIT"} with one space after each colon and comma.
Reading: {"value": 641.4, "unit": "gal"}
